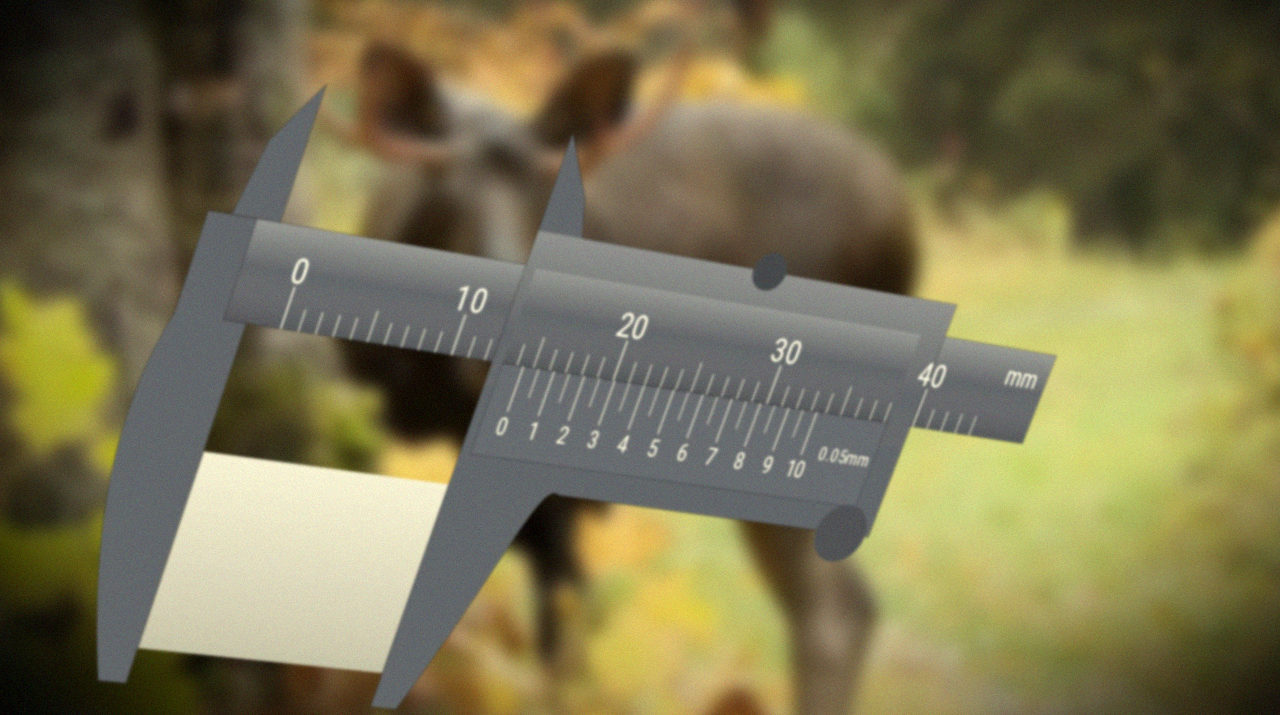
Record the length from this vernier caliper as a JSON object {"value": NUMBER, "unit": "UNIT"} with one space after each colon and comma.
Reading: {"value": 14.4, "unit": "mm"}
